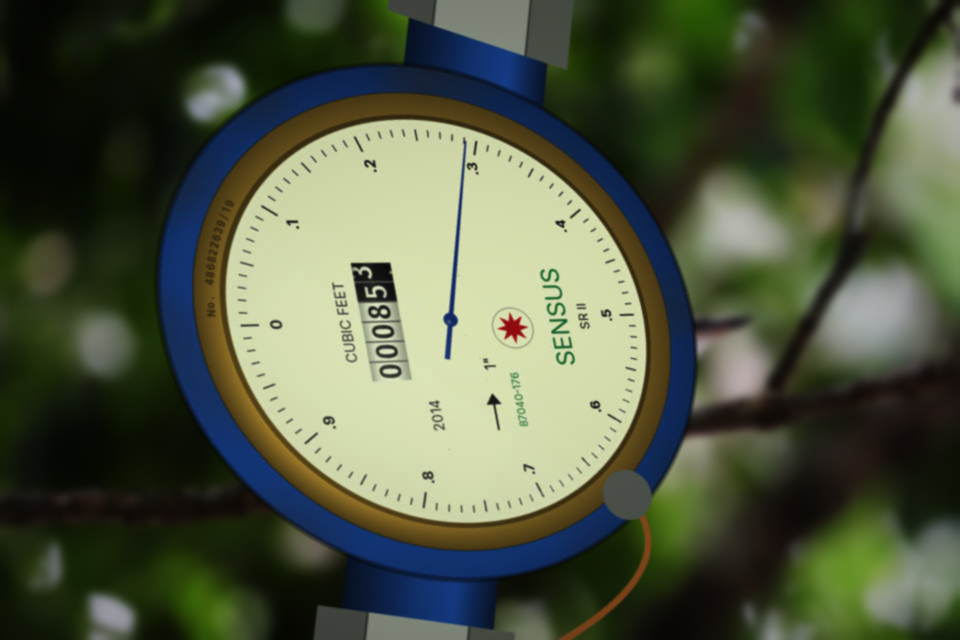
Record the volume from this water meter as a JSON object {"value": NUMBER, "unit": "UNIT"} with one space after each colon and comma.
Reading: {"value": 853.29, "unit": "ft³"}
